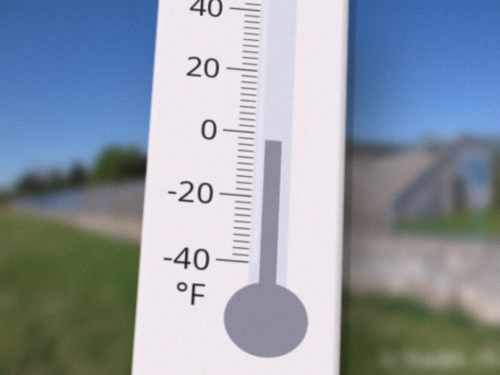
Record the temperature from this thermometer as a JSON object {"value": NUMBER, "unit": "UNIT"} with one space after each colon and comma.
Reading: {"value": -2, "unit": "°F"}
